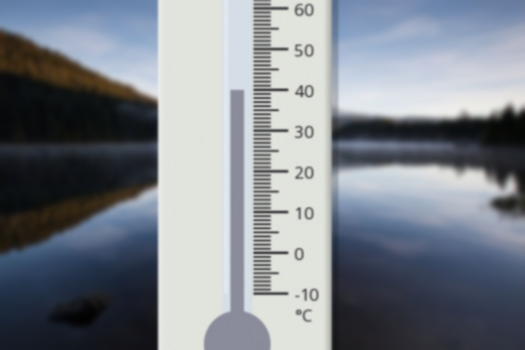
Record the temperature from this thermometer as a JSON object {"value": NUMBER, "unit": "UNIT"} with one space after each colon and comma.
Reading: {"value": 40, "unit": "°C"}
